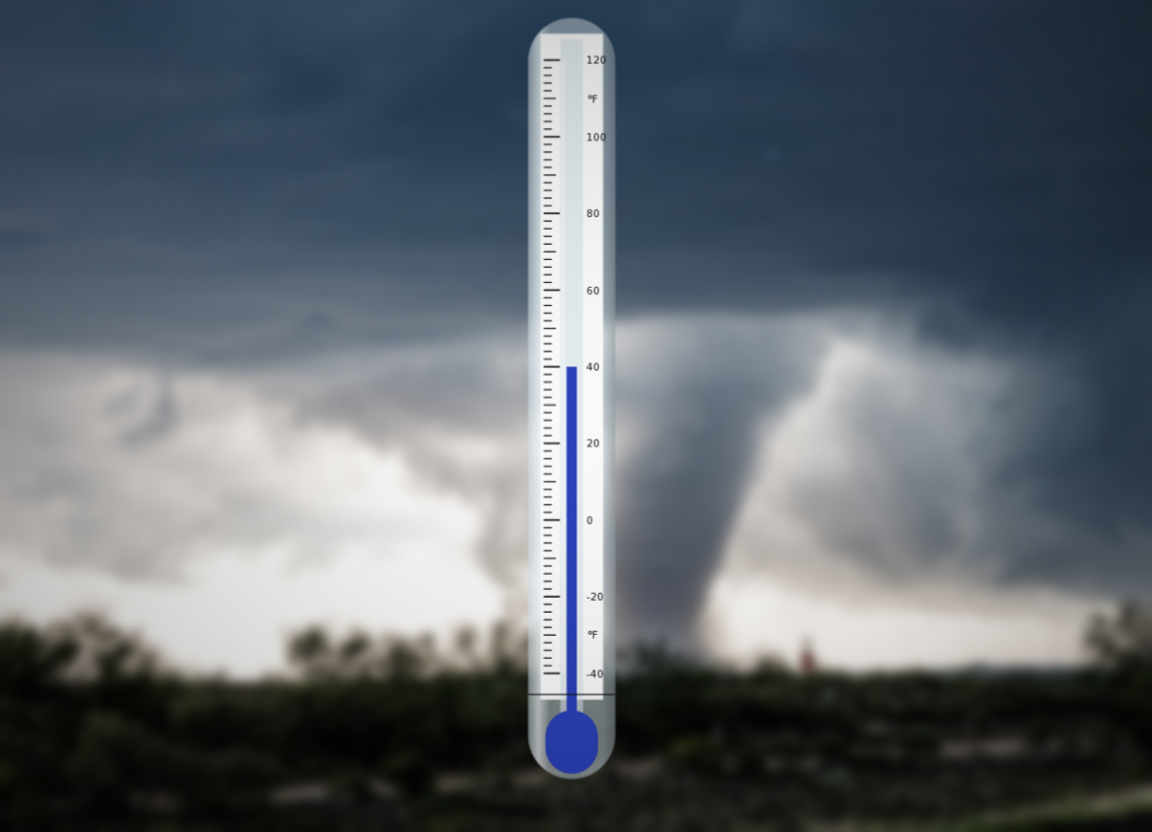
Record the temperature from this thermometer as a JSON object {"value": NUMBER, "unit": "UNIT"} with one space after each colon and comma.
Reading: {"value": 40, "unit": "°F"}
